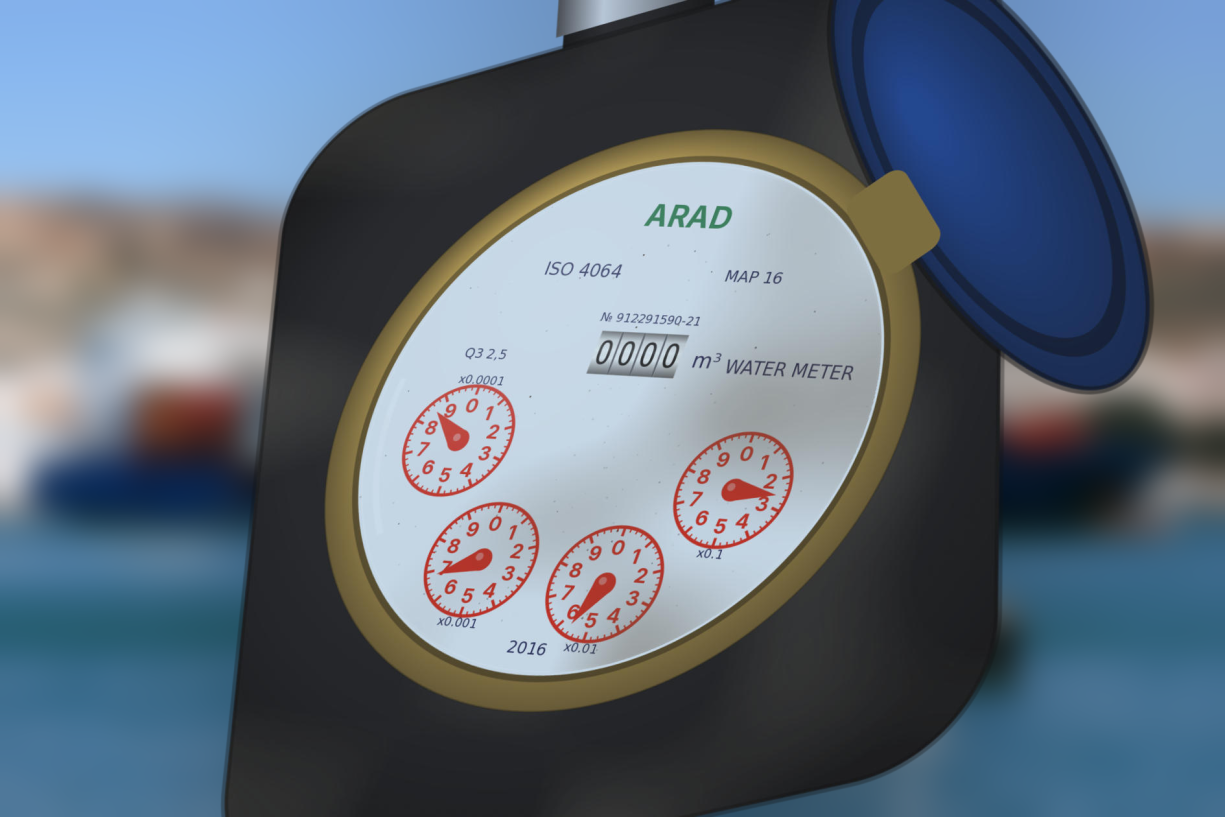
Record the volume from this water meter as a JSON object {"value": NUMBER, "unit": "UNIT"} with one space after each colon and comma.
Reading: {"value": 0.2568, "unit": "m³"}
